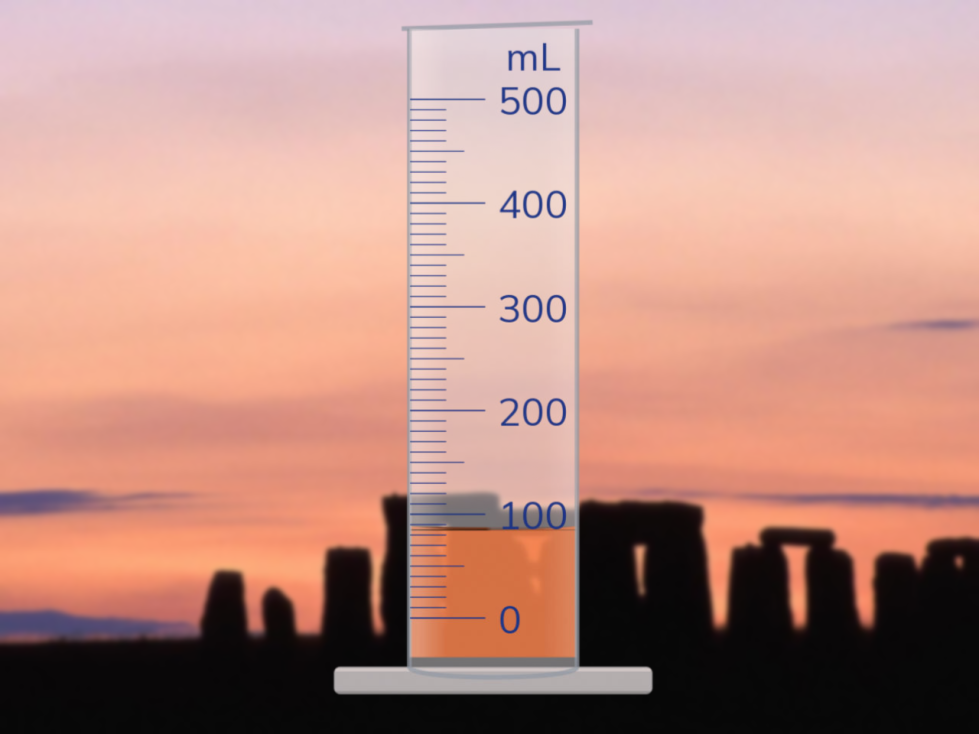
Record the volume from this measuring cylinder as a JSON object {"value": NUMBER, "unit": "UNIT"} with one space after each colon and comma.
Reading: {"value": 85, "unit": "mL"}
